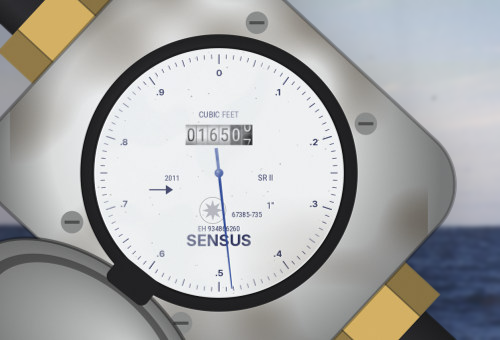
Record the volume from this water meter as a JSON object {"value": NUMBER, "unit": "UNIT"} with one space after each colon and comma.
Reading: {"value": 16506.48, "unit": "ft³"}
